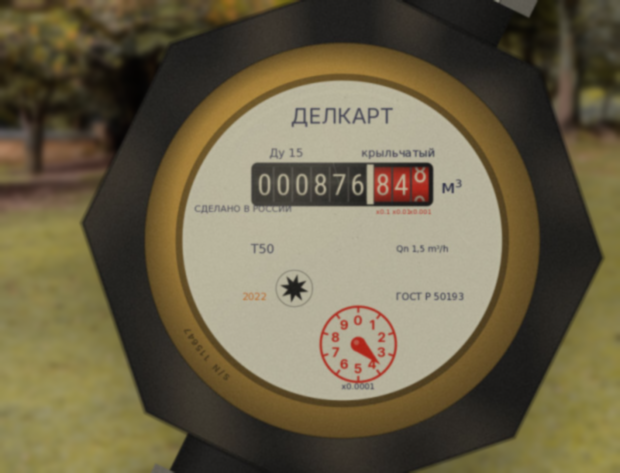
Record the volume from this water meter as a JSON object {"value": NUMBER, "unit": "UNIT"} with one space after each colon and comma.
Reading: {"value": 876.8483, "unit": "m³"}
